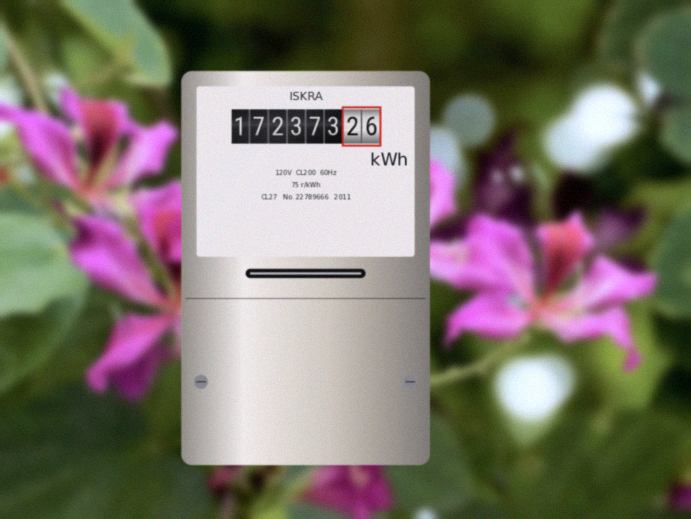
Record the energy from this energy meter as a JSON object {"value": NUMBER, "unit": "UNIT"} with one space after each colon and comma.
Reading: {"value": 172373.26, "unit": "kWh"}
